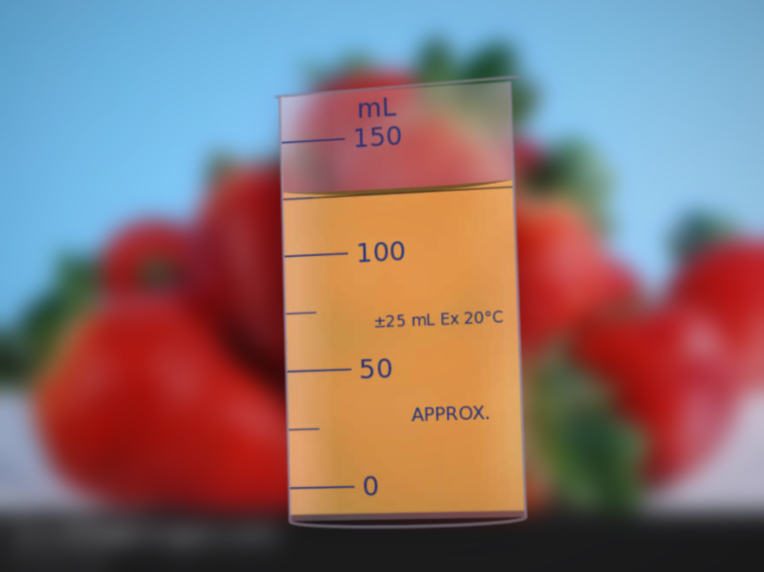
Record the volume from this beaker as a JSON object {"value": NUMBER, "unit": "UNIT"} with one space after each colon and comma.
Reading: {"value": 125, "unit": "mL"}
